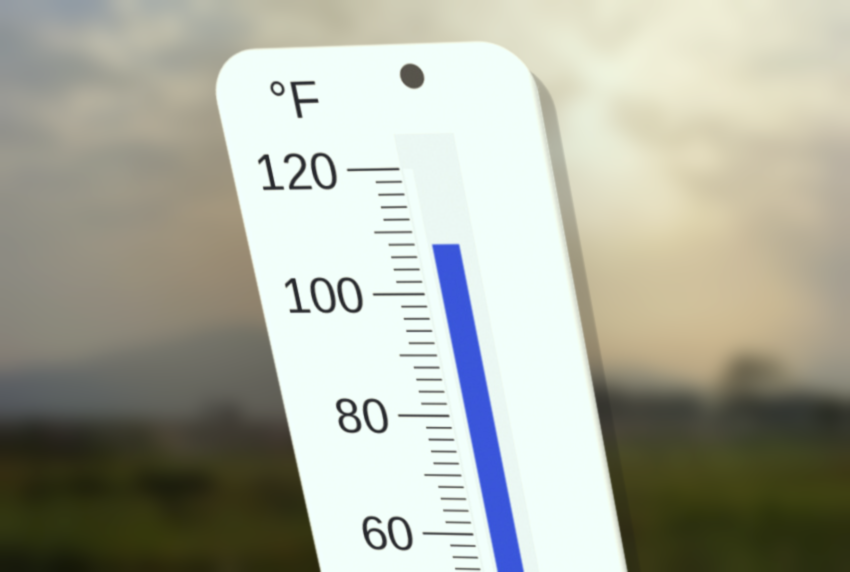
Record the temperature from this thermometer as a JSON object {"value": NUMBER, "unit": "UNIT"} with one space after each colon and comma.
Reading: {"value": 108, "unit": "°F"}
